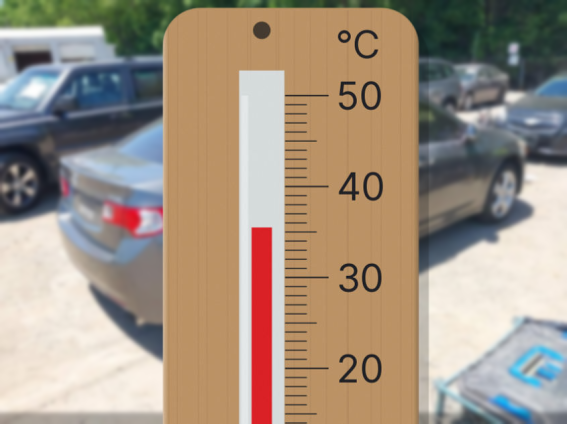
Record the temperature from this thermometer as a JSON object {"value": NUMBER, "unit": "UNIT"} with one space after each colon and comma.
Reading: {"value": 35.5, "unit": "°C"}
